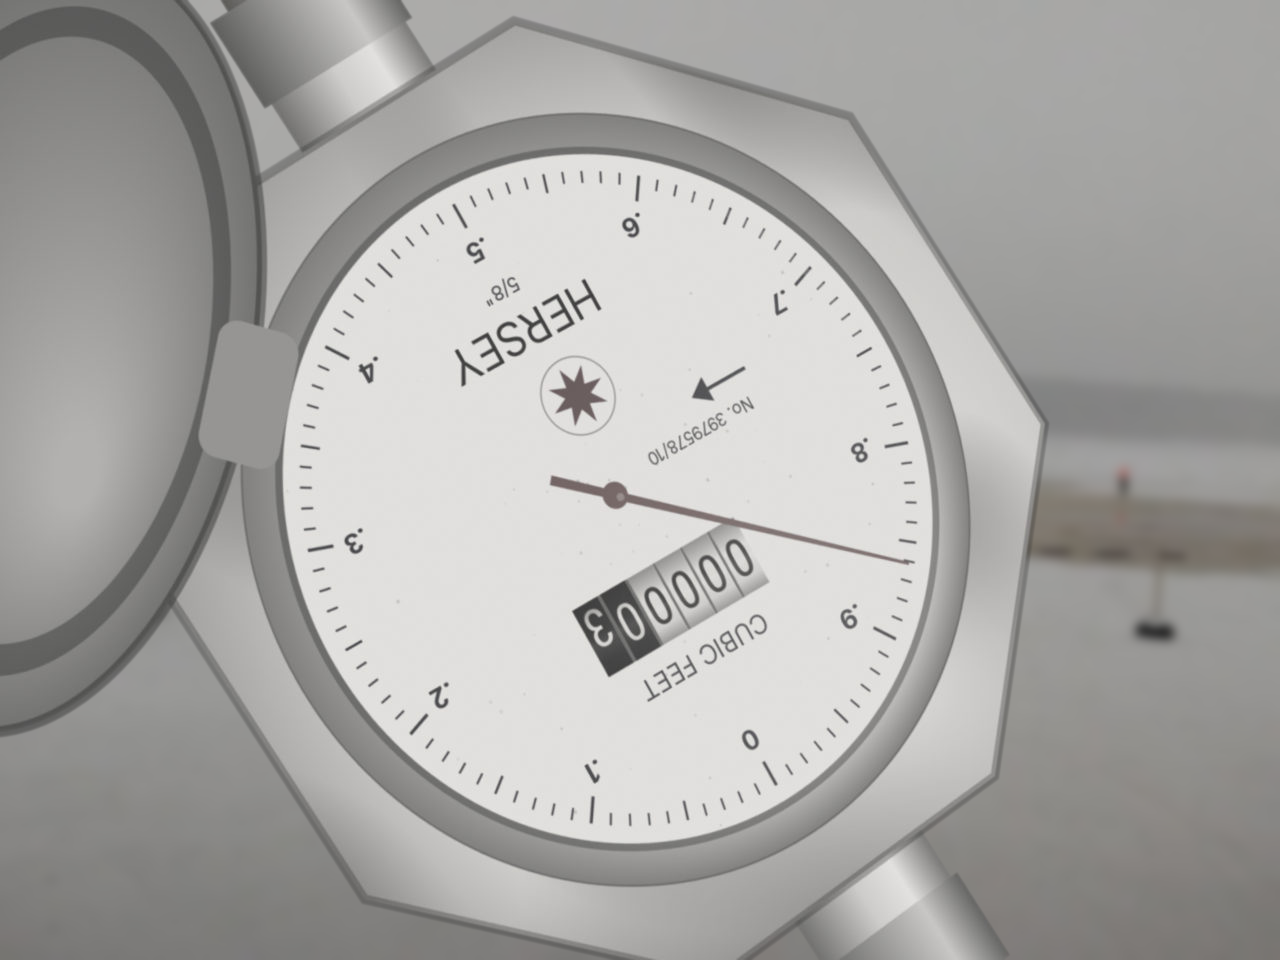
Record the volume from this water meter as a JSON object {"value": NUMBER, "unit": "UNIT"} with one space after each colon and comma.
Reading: {"value": 2.86, "unit": "ft³"}
